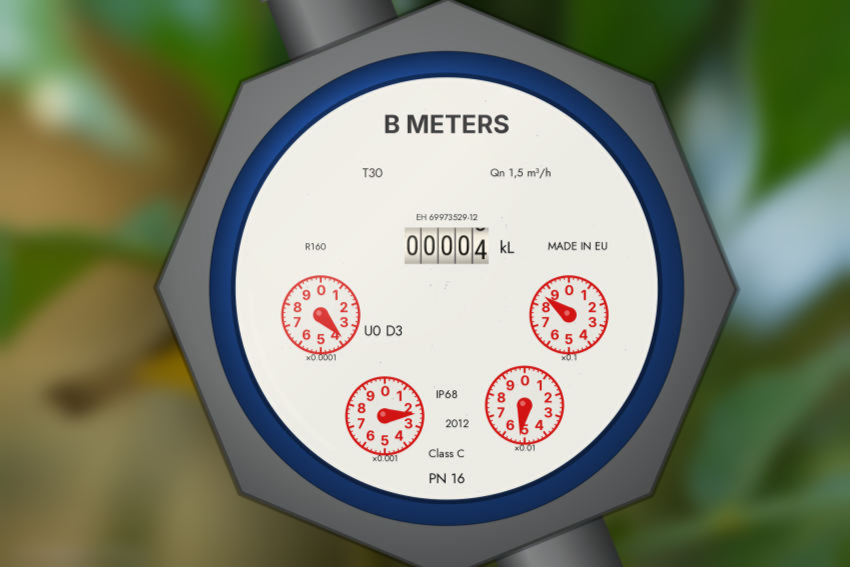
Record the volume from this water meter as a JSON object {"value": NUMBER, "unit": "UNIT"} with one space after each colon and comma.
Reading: {"value": 3.8523, "unit": "kL"}
